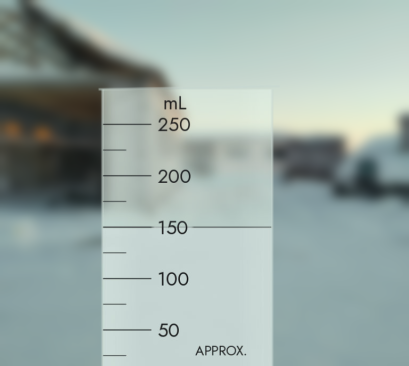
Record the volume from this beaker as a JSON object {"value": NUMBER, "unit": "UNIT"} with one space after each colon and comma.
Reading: {"value": 150, "unit": "mL"}
